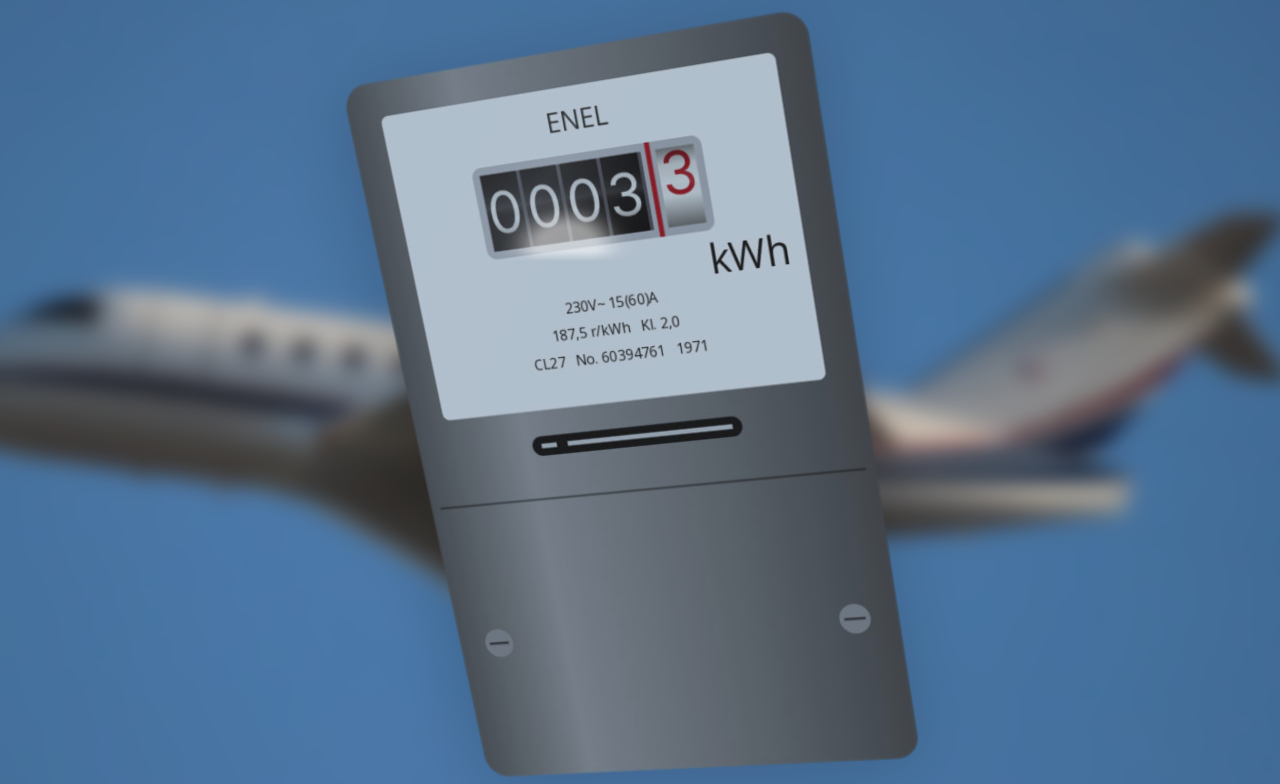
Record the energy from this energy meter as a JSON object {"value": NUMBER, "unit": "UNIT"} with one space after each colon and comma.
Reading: {"value": 3.3, "unit": "kWh"}
